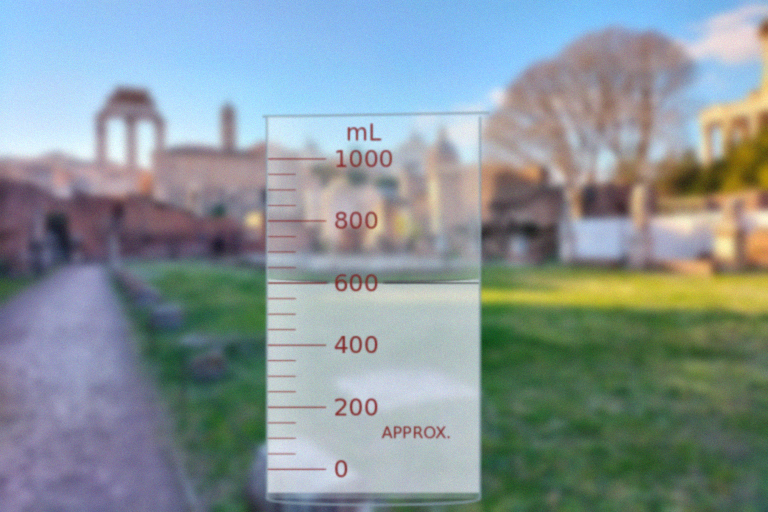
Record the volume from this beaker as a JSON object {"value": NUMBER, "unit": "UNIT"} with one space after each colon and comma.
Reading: {"value": 600, "unit": "mL"}
